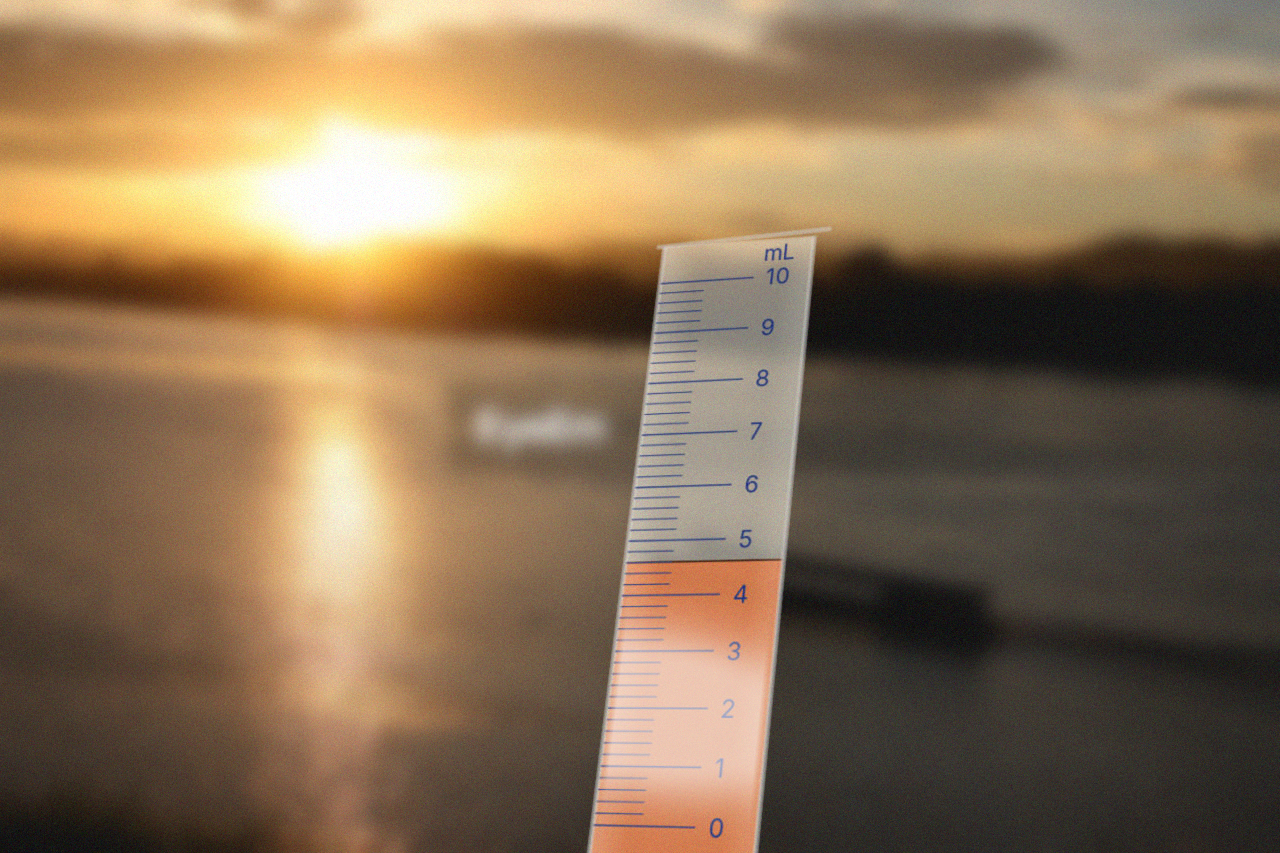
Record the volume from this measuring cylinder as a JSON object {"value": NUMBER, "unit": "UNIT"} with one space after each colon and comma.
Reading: {"value": 4.6, "unit": "mL"}
